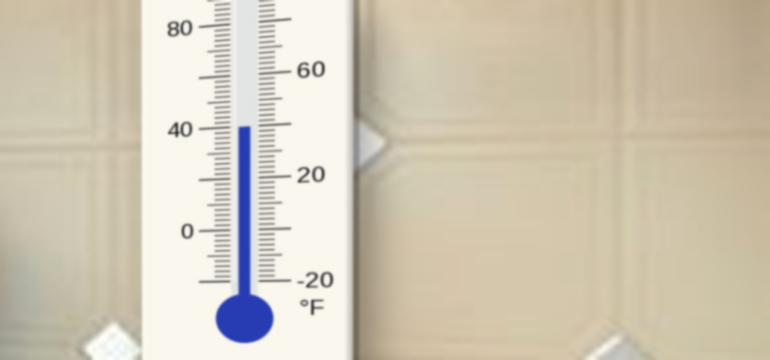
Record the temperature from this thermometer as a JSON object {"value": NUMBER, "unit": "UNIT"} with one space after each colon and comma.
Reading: {"value": 40, "unit": "°F"}
